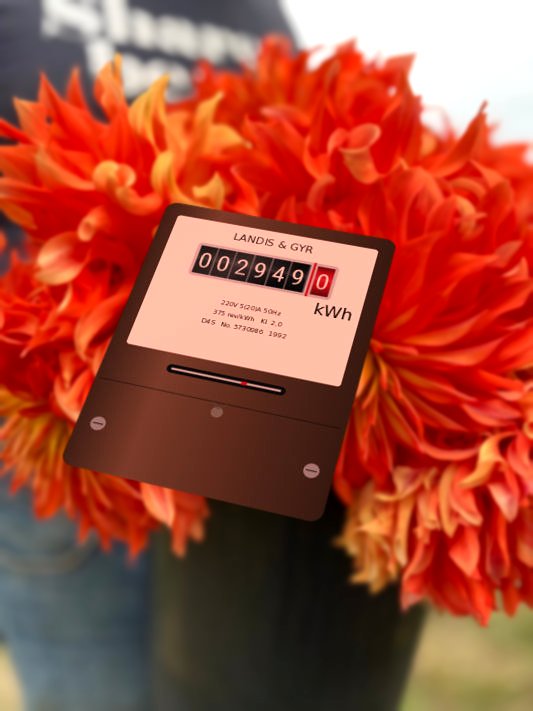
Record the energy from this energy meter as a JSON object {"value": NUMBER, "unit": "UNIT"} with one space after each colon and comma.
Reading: {"value": 2949.0, "unit": "kWh"}
